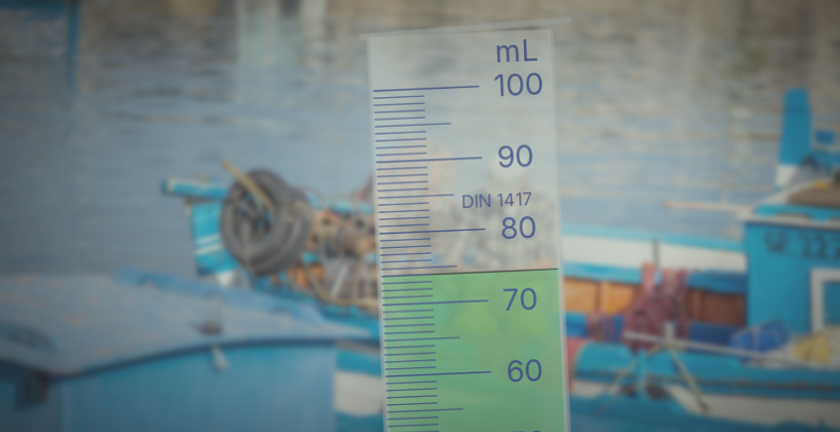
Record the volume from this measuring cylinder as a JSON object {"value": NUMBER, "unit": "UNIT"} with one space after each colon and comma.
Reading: {"value": 74, "unit": "mL"}
